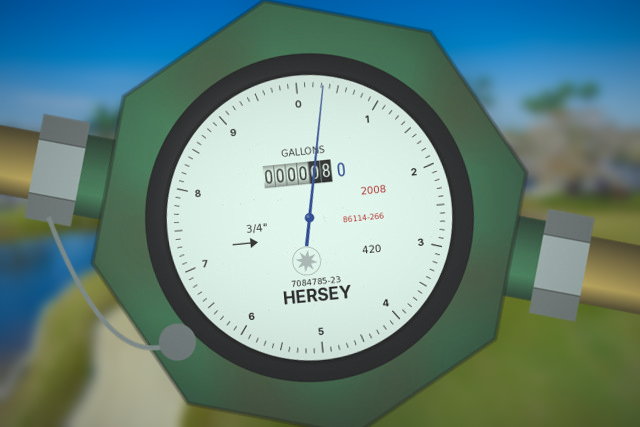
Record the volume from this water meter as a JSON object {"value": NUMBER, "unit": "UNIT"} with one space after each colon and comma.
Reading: {"value": 80.3, "unit": "gal"}
